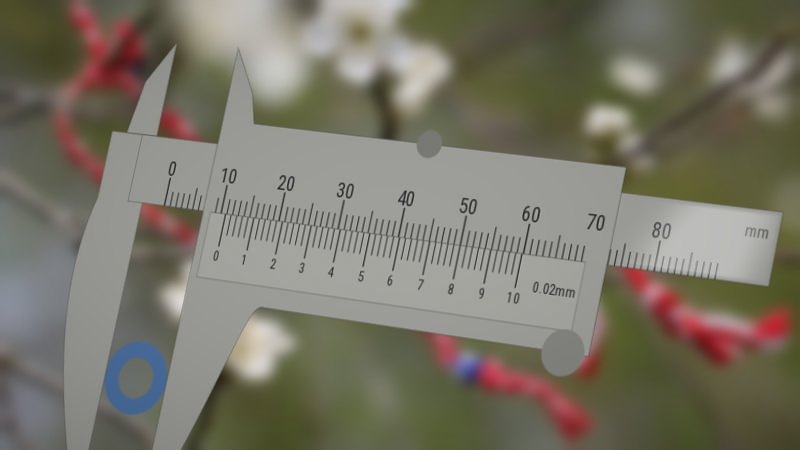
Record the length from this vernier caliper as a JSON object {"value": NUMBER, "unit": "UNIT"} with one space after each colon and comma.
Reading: {"value": 10.8, "unit": "mm"}
